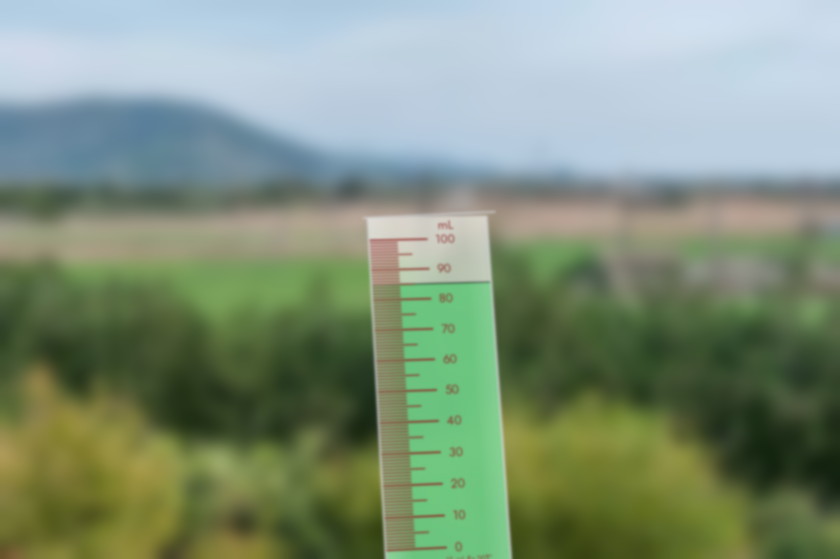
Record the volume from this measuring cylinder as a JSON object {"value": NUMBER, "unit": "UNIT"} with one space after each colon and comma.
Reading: {"value": 85, "unit": "mL"}
